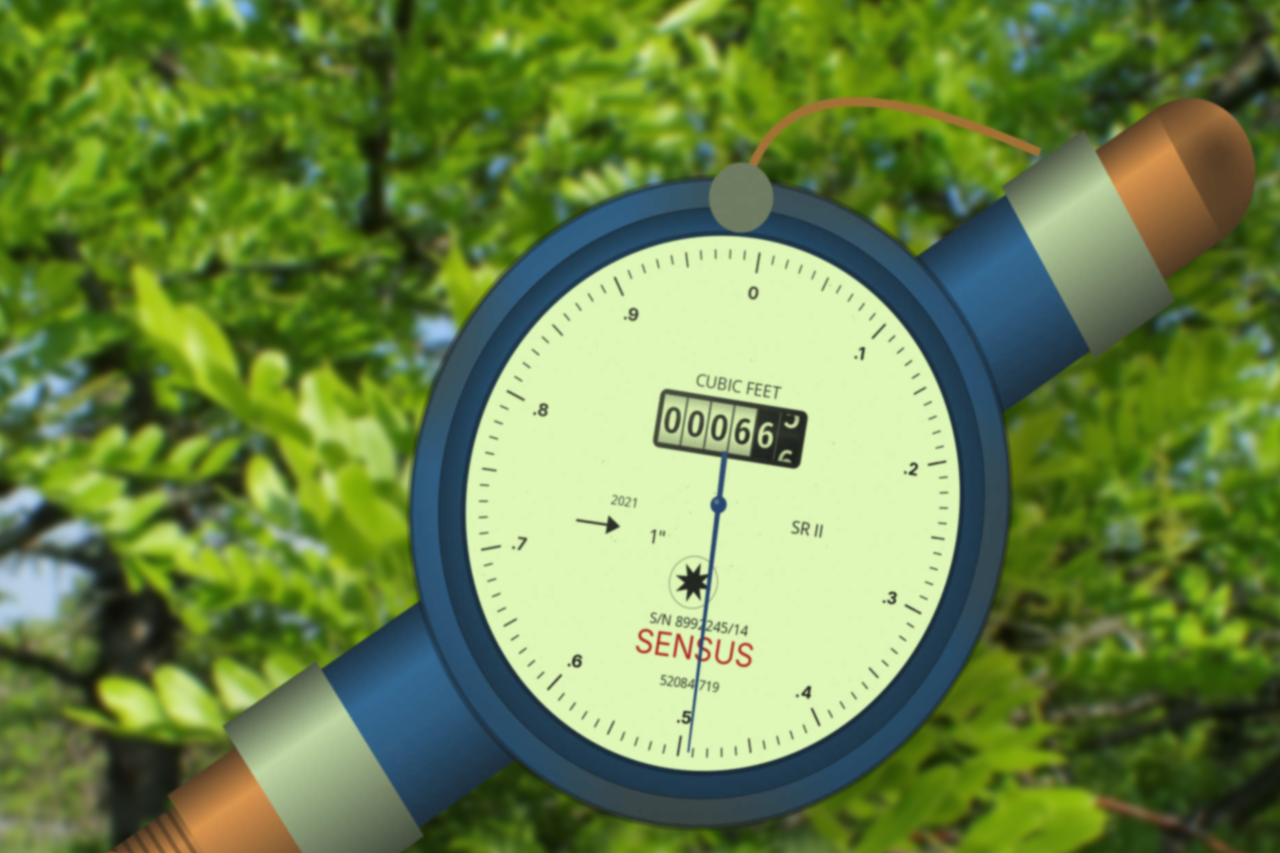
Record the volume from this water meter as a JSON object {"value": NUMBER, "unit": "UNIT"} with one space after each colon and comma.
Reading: {"value": 665.49, "unit": "ft³"}
